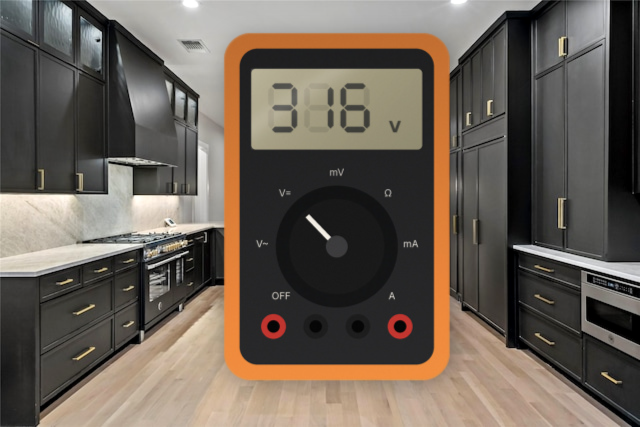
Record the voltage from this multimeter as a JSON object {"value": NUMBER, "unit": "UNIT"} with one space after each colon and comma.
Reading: {"value": 316, "unit": "V"}
